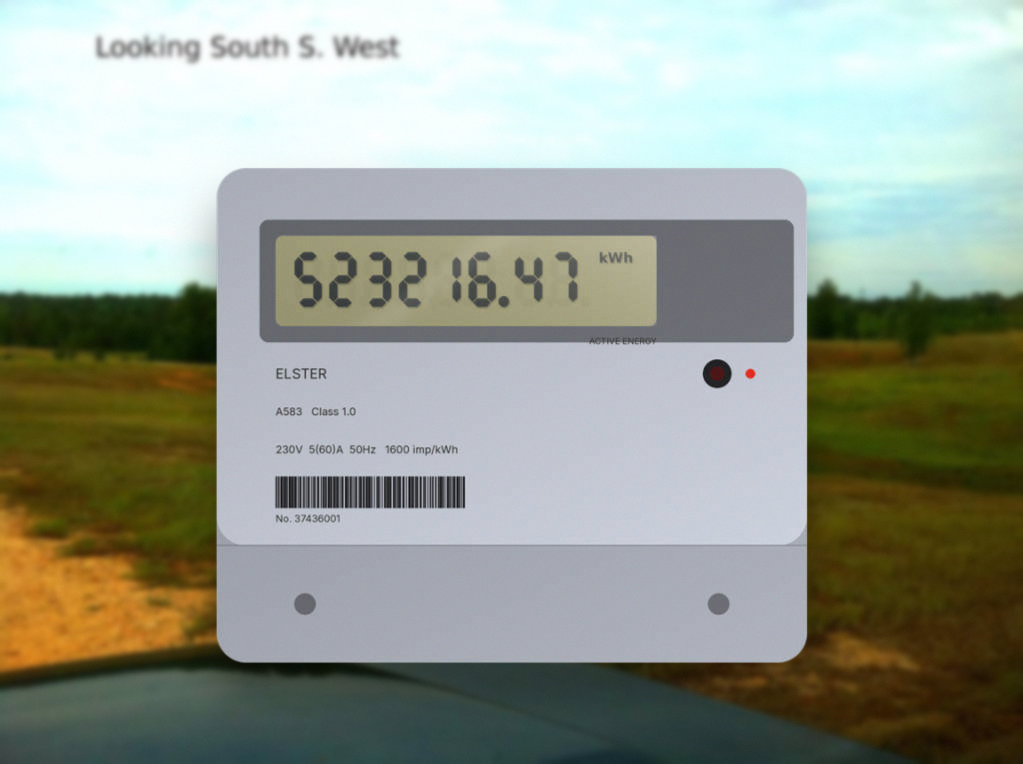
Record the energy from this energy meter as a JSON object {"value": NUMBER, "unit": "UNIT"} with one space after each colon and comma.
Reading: {"value": 523216.47, "unit": "kWh"}
